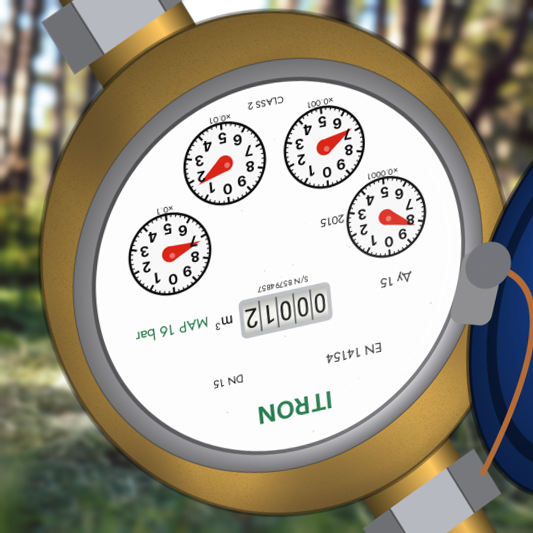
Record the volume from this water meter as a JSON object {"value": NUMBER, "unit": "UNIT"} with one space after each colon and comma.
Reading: {"value": 12.7168, "unit": "m³"}
